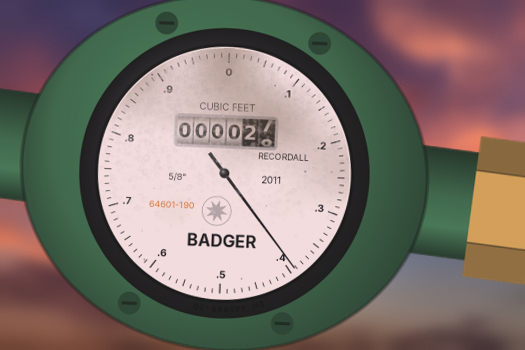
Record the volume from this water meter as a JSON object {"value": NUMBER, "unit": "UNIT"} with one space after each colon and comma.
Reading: {"value": 27.39, "unit": "ft³"}
